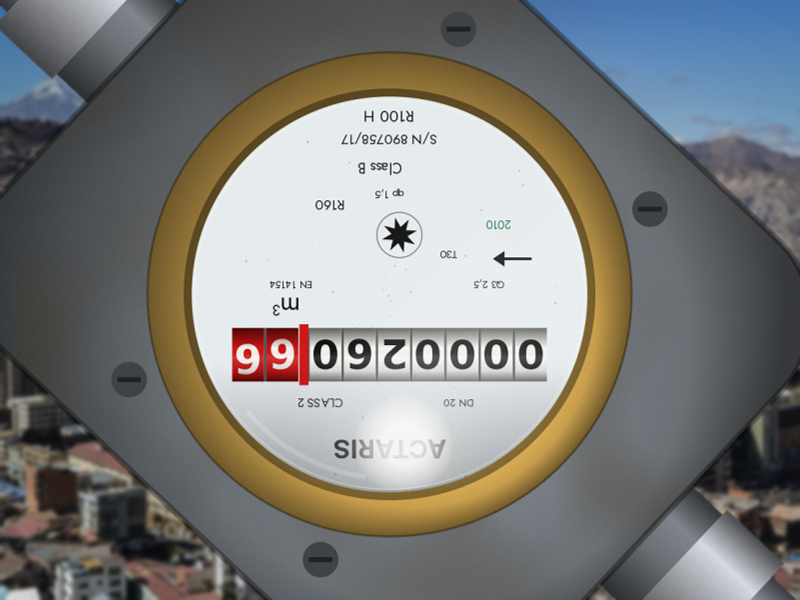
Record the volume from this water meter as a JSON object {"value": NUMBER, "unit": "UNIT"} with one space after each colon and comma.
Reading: {"value": 260.66, "unit": "m³"}
